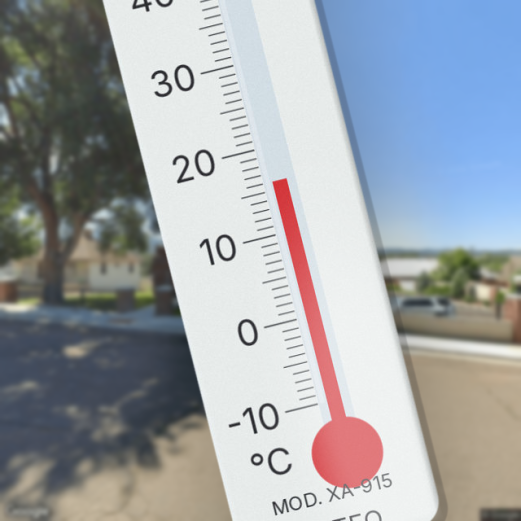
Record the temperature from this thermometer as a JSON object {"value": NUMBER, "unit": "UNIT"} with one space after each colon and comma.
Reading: {"value": 16, "unit": "°C"}
